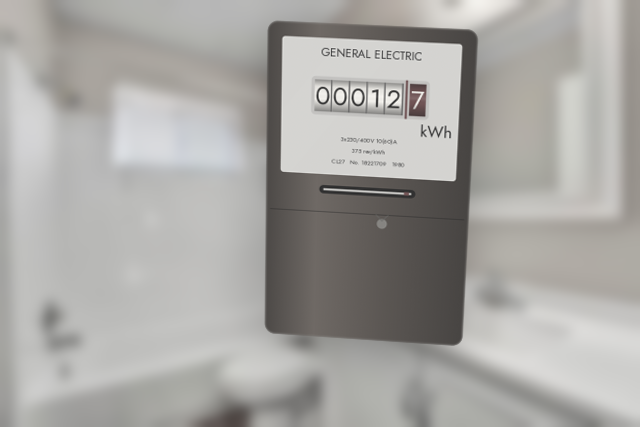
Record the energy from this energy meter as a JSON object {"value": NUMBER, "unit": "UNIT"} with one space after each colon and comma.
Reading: {"value": 12.7, "unit": "kWh"}
